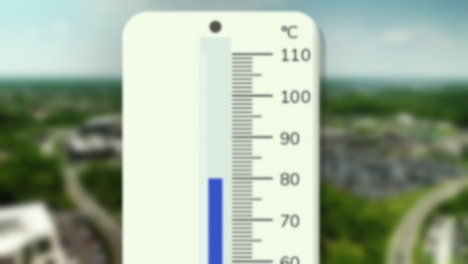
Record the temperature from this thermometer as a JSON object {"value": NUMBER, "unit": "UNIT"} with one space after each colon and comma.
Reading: {"value": 80, "unit": "°C"}
